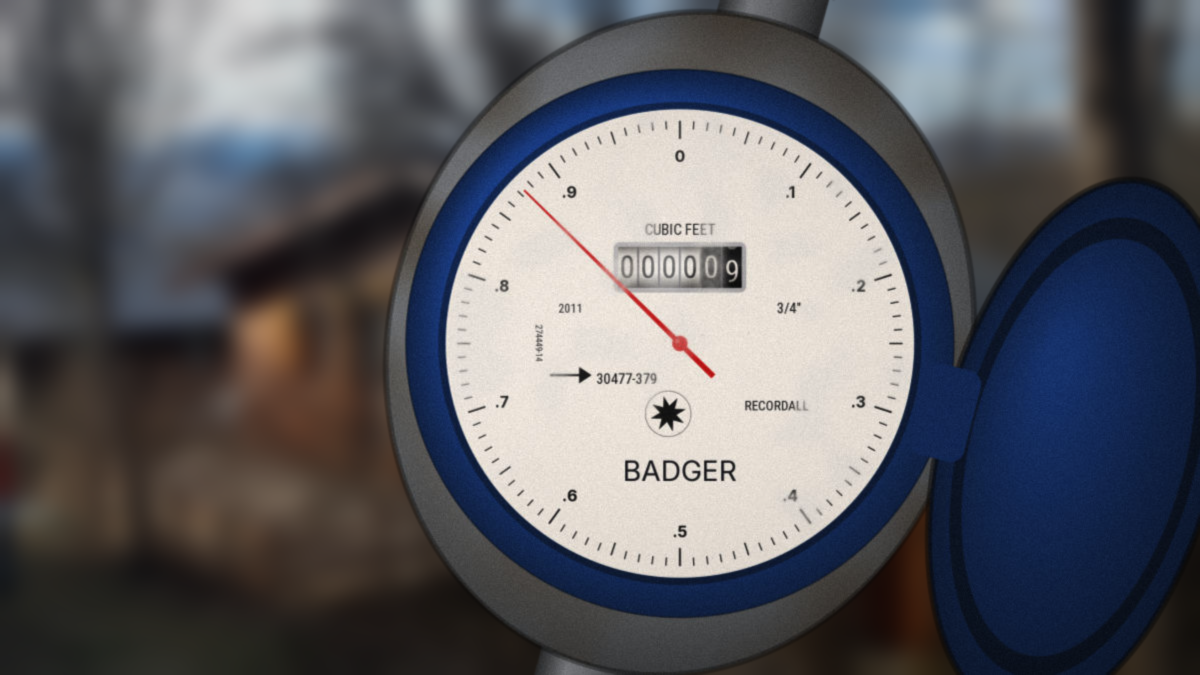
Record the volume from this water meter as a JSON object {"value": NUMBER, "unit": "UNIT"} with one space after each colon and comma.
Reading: {"value": 8.87, "unit": "ft³"}
